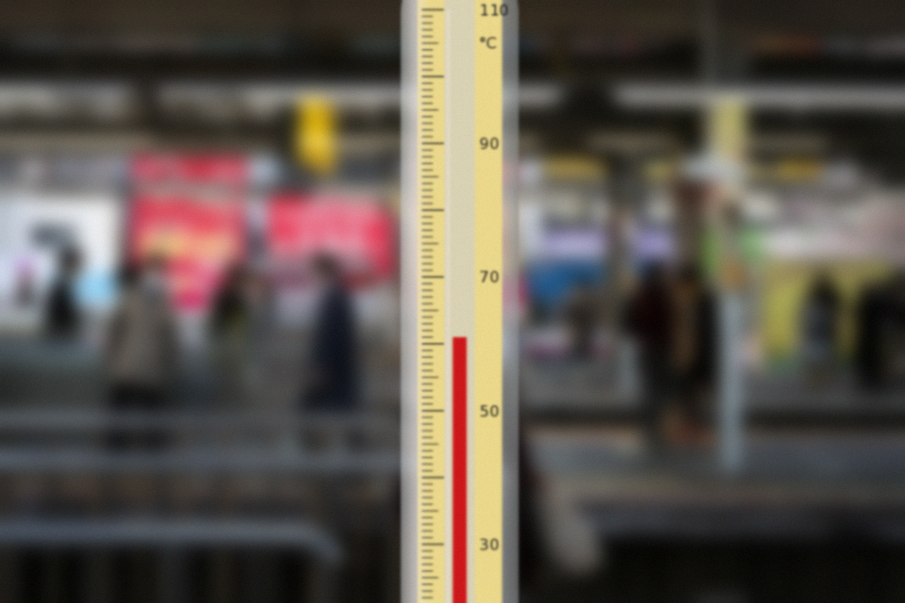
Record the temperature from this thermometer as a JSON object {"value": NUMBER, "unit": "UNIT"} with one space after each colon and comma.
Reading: {"value": 61, "unit": "°C"}
